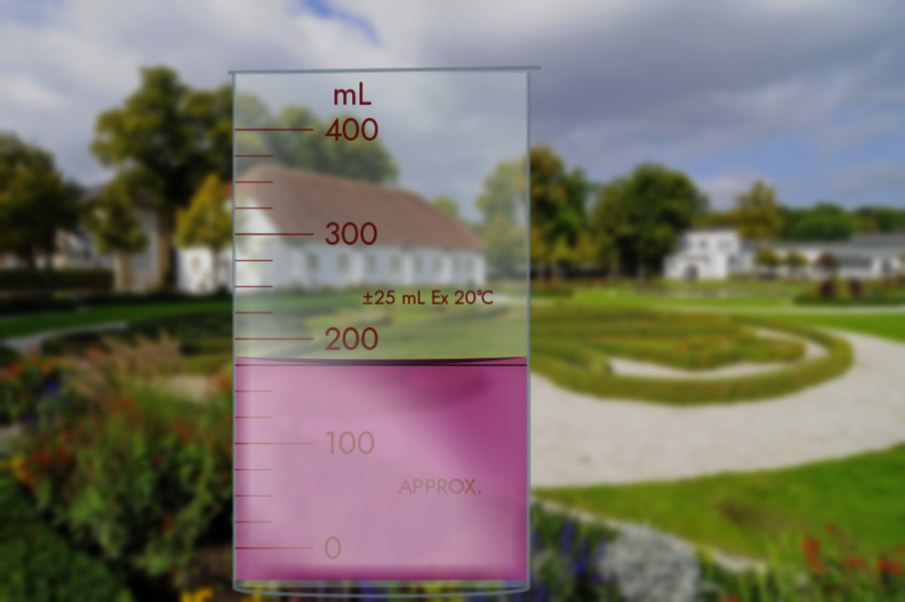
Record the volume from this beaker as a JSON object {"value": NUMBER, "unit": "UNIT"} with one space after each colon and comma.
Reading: {"value": 175, "unit": "mL"}
